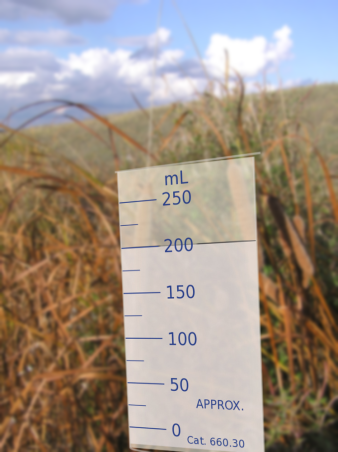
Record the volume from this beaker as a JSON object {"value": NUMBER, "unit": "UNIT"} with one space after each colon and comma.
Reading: {"value": 200, "unit": "mL"}
